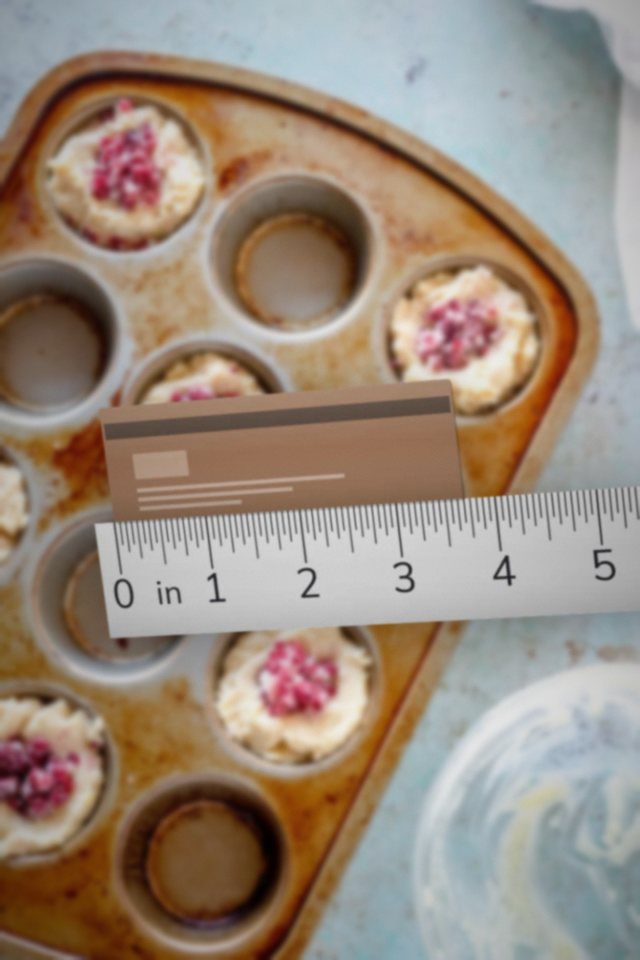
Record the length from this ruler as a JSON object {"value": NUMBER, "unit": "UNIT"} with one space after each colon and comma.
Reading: {"value": 3.6875, "unit": "in"}
